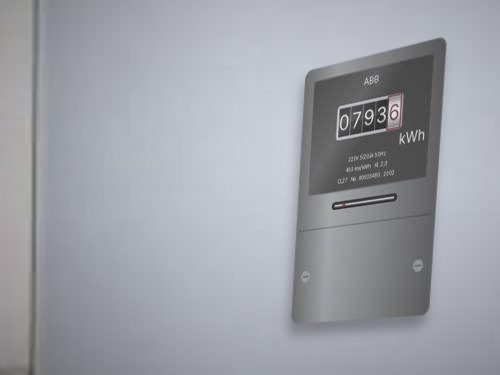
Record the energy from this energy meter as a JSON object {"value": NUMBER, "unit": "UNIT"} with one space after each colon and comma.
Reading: {"value": 793.6, "unit": "kWh"}
